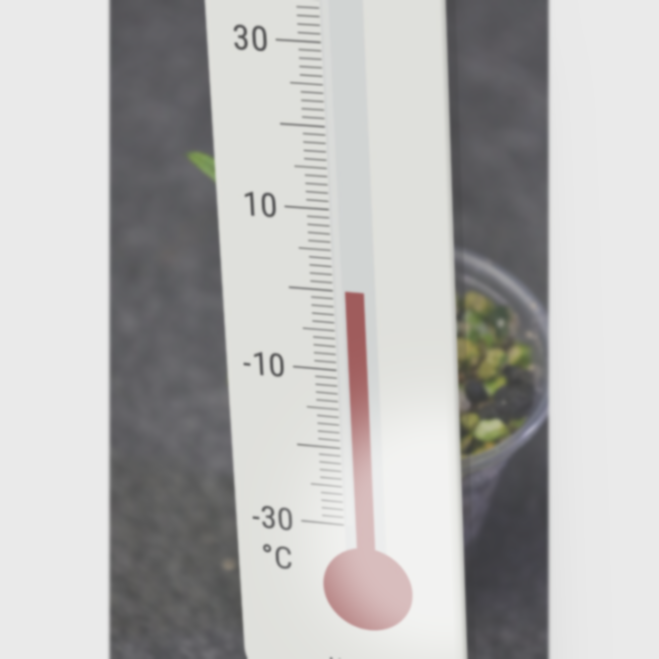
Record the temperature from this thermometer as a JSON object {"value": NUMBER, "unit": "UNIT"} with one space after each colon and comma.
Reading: {"value": 0, "unit": "°C"}
